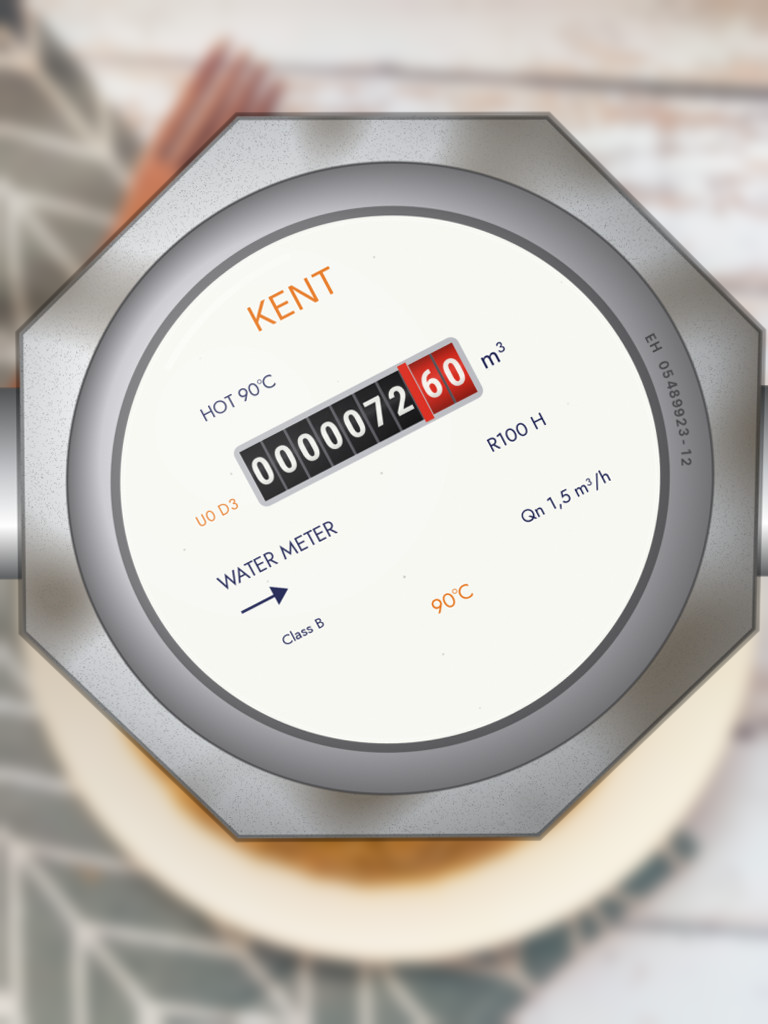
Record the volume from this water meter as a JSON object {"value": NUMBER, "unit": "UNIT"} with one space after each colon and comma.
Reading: {"value": 72.60, "unit": "m³"}
